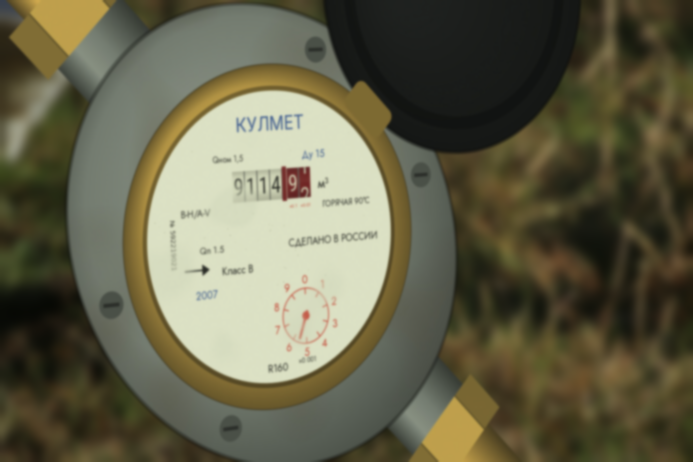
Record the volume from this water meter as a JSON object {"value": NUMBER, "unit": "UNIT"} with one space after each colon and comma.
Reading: {"value": 9114.915, "unit": "m³"}
